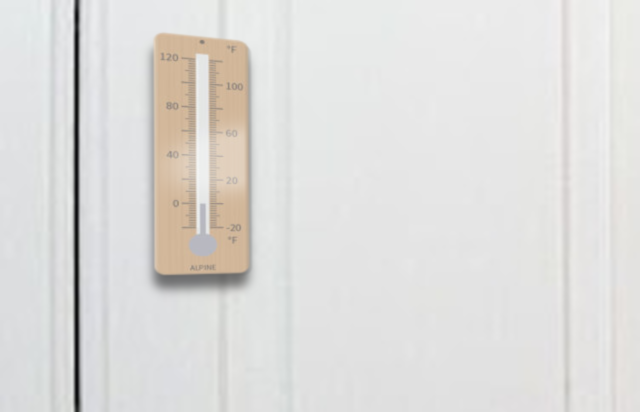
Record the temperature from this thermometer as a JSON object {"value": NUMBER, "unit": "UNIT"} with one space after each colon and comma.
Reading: {"value": 0, "unit": "°F"}
